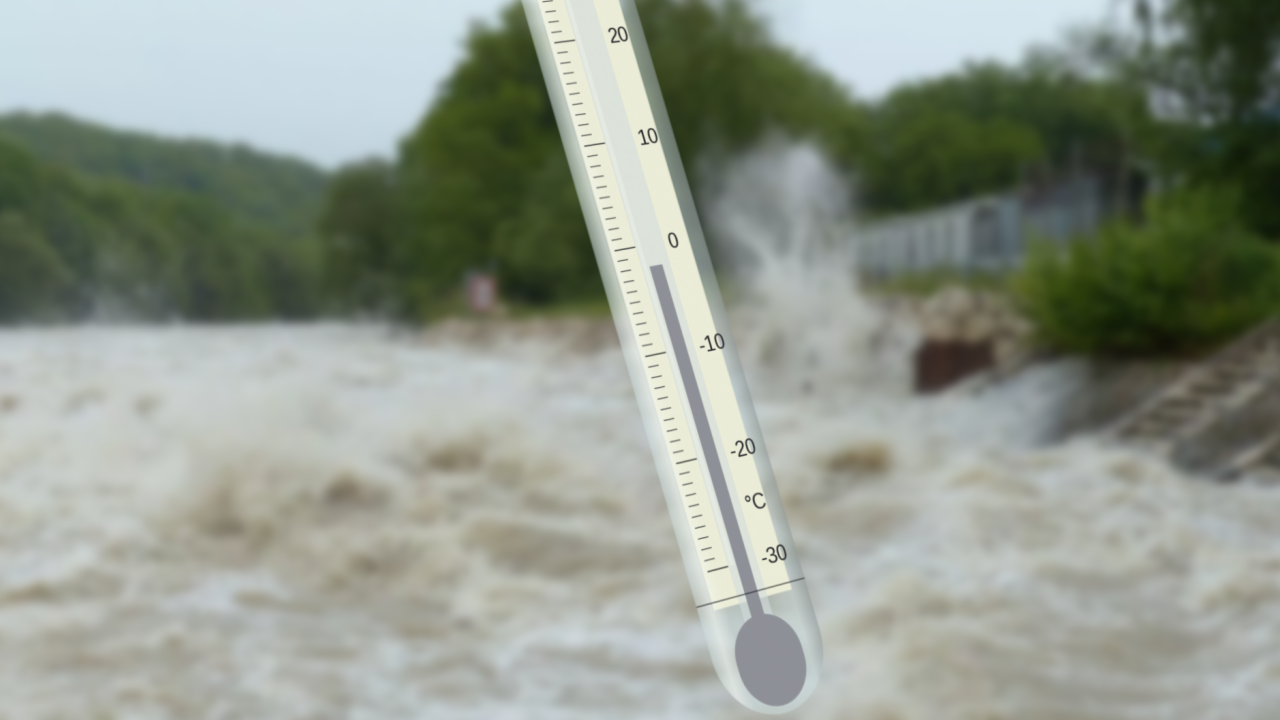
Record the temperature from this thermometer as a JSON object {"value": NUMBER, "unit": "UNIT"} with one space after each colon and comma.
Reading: {"value": -2, "unit": "°C"}
